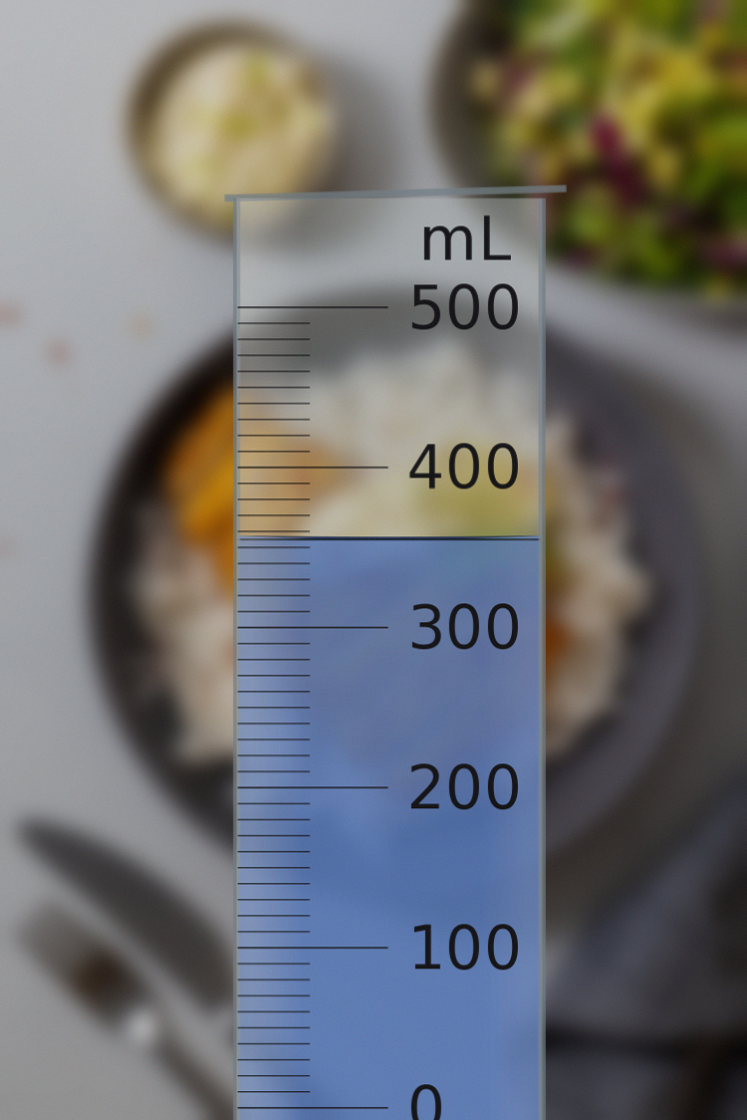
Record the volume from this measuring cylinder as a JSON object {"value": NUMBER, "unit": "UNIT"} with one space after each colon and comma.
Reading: {"value": 355, "unit": "mL"}
